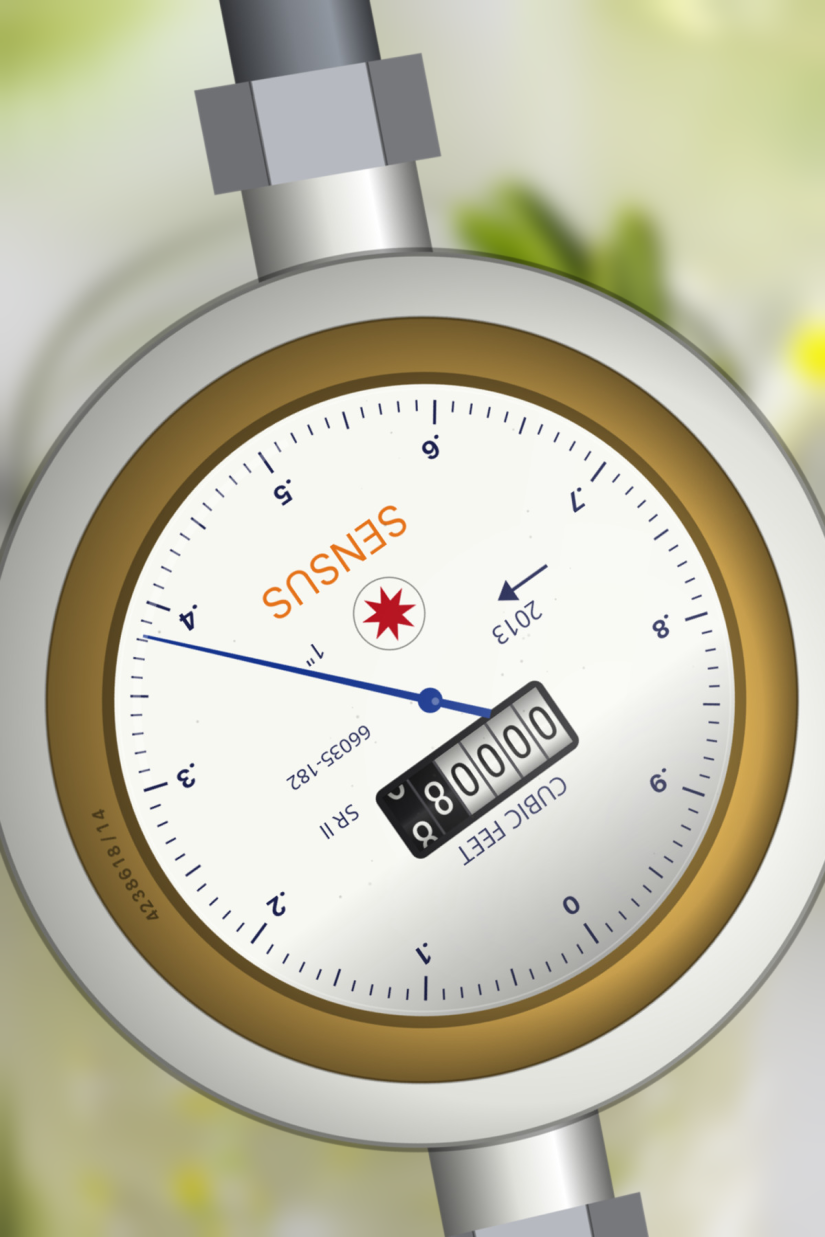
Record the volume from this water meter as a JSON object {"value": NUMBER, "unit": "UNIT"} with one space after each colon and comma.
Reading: {"value": 88.38, "unit": "ft³"}
